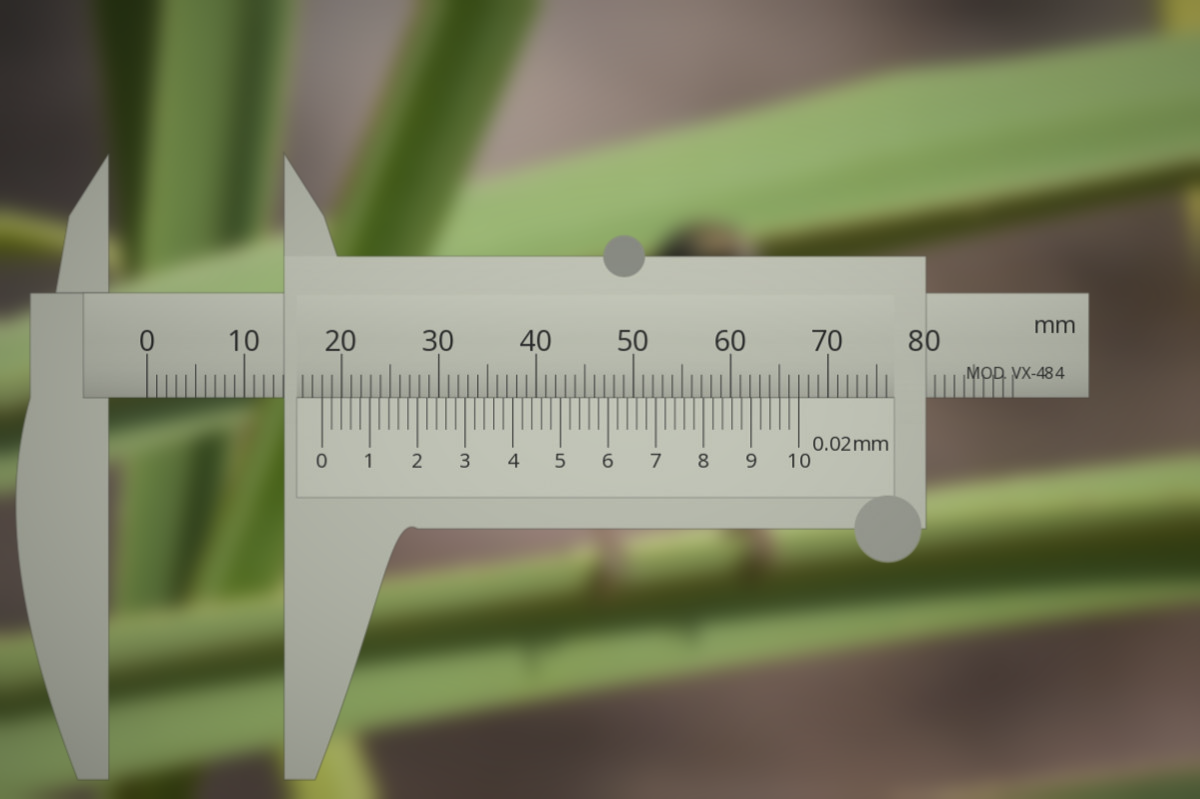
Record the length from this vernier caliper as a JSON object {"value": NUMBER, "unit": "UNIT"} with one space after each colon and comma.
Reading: {"value": 18.0, "unit": "mm"}
